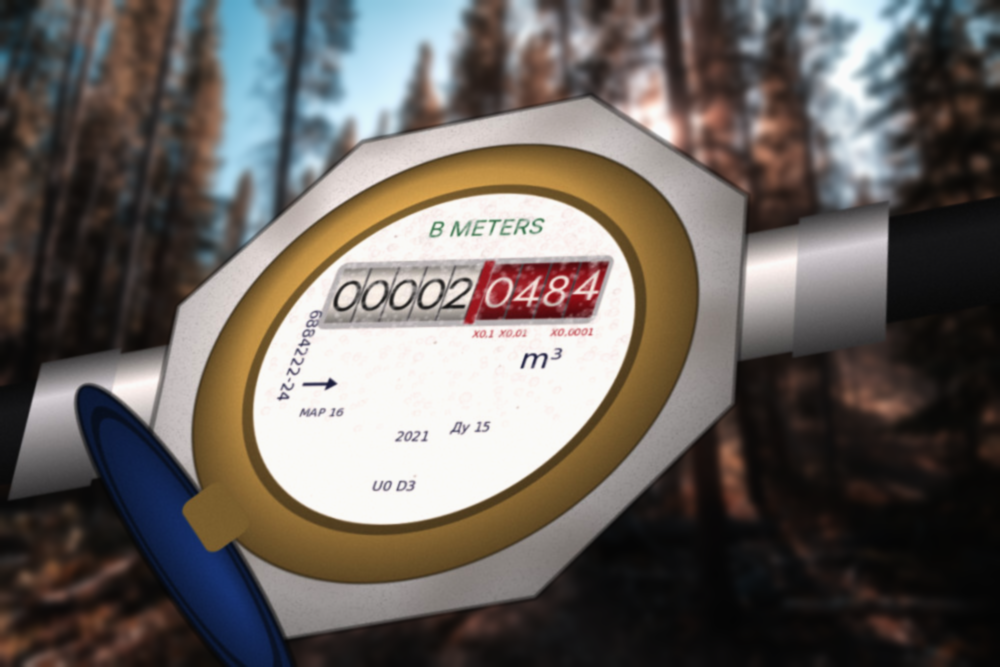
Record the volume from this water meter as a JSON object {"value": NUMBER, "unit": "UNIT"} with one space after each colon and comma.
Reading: {"value": 2.0484, "unit": "m³"}
